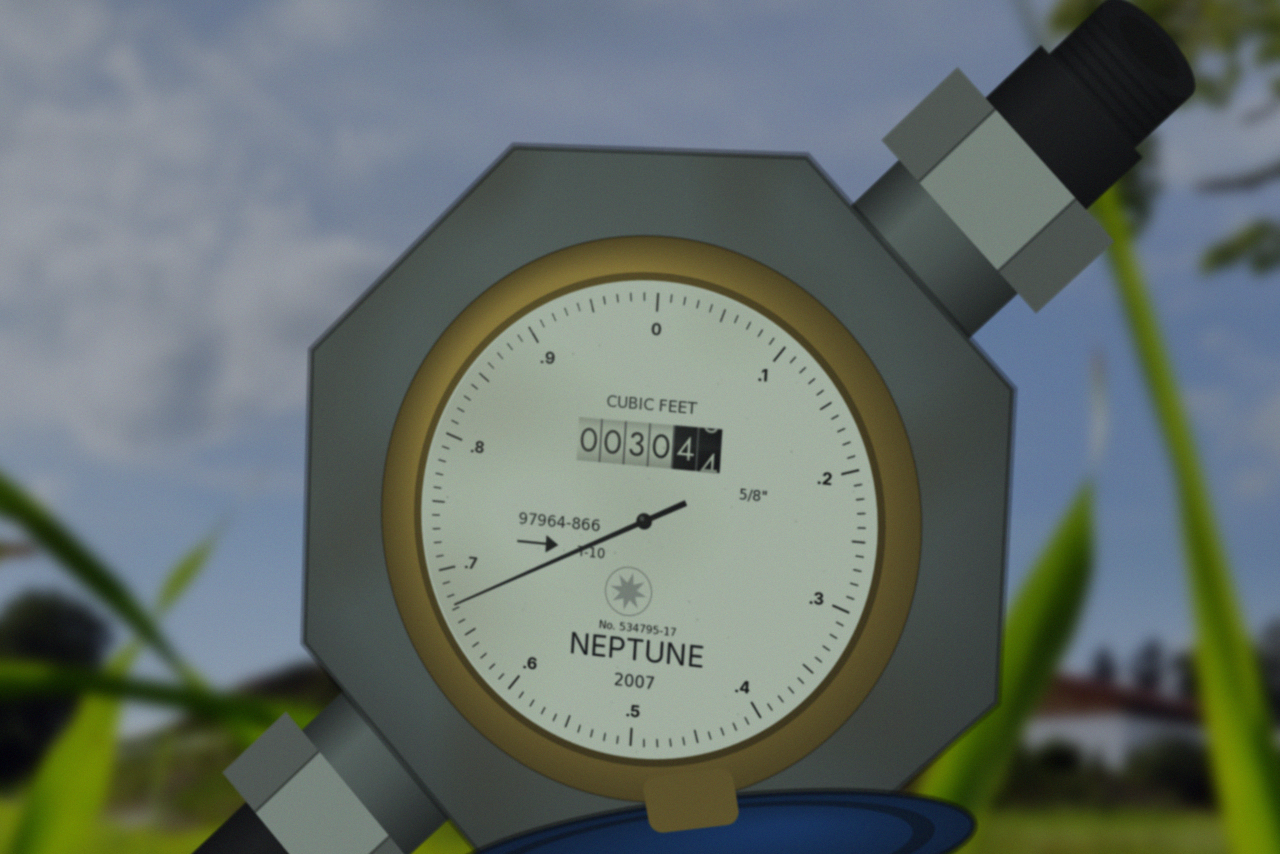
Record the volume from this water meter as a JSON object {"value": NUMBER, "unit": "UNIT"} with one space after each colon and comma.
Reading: {"value": 3043.67, "unit": "ft³"}
